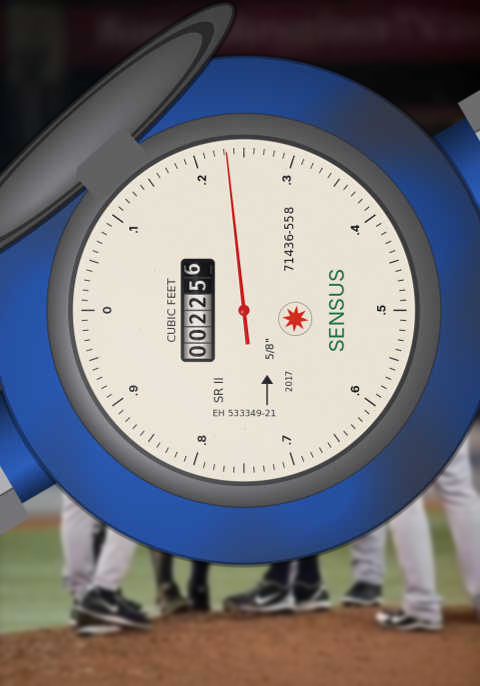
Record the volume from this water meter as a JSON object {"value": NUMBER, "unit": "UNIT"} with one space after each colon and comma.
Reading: {"value": 2256.23, "unit": "ft³"}
